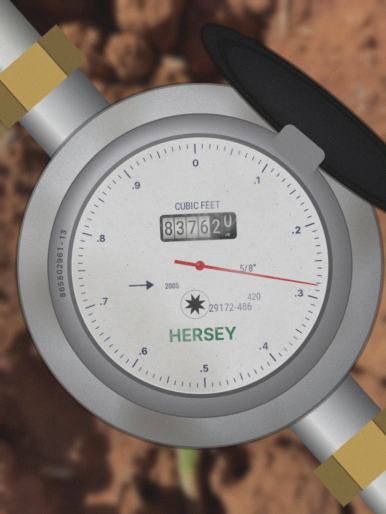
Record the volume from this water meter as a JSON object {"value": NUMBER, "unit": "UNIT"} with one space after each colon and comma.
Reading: {"value": 837620.28, "unit": "ft³"}
